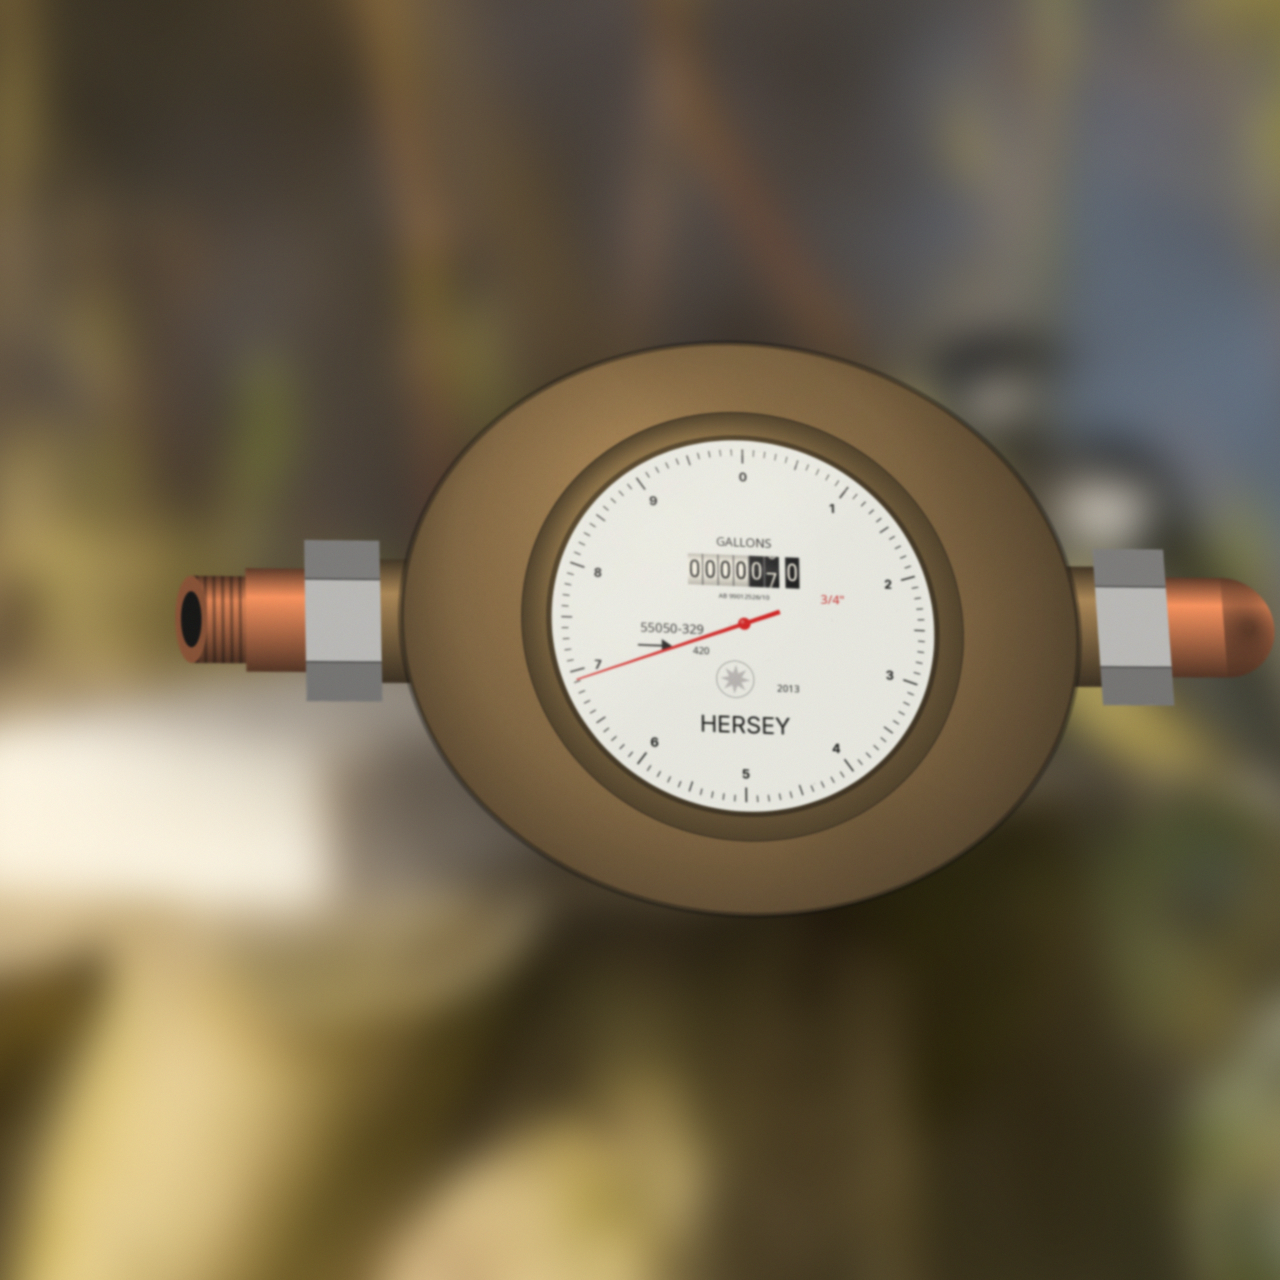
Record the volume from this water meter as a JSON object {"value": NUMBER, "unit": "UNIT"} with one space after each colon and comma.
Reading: {"value": 66.9, "unit": "gal"}
